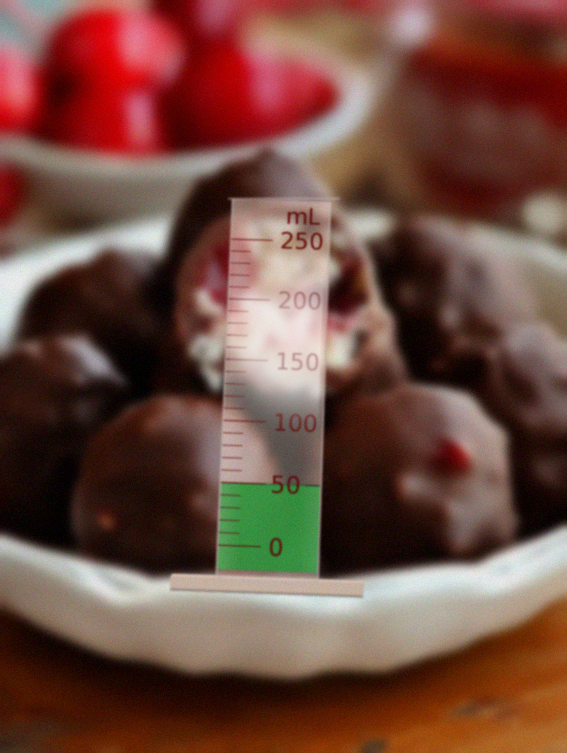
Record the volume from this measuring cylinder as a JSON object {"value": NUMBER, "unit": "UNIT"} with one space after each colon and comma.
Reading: {"value": 50, "unit": "mL"}
